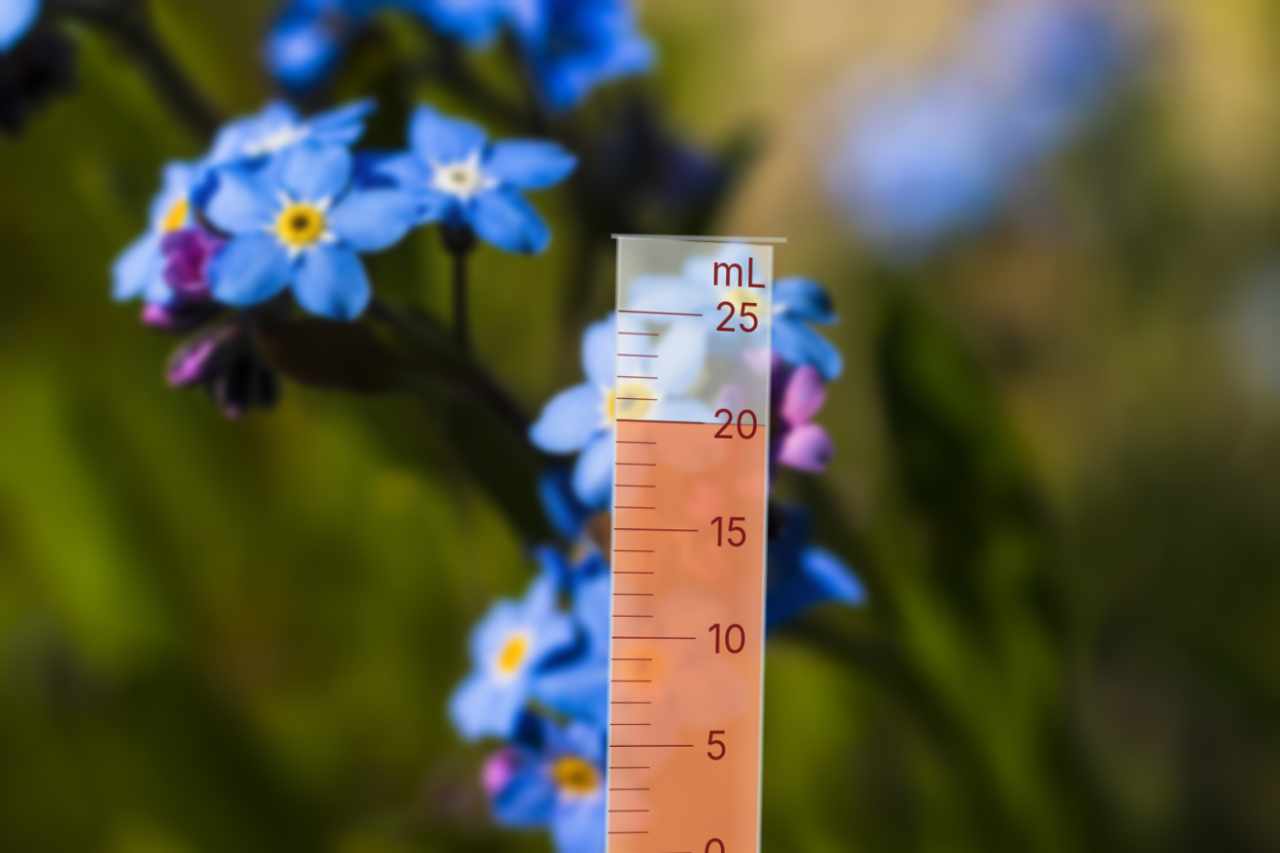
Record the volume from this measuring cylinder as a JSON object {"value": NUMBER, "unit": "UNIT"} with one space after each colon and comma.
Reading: {"value": 20, "unit": "mL"}
